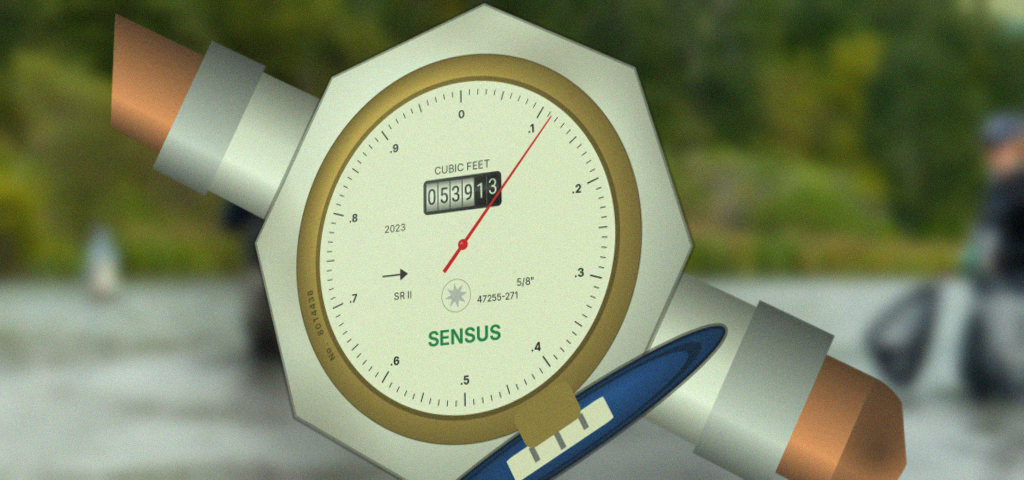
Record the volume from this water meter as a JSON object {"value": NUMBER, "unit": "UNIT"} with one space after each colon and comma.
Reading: {"value": 53913.11, "unit": "ft³"}
